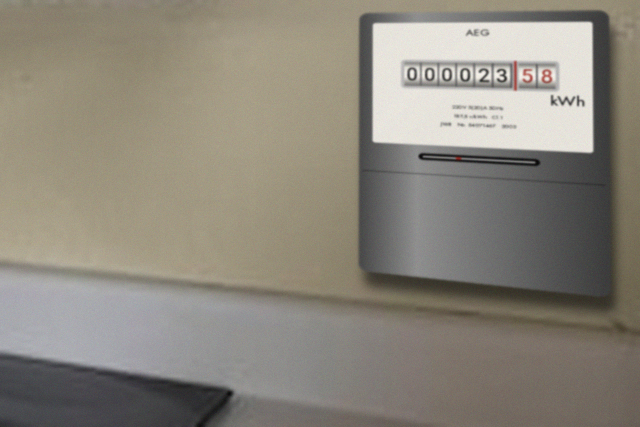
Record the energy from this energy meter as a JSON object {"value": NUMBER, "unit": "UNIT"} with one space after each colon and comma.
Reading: {"value": 23.58, "unit": "kWh"}
